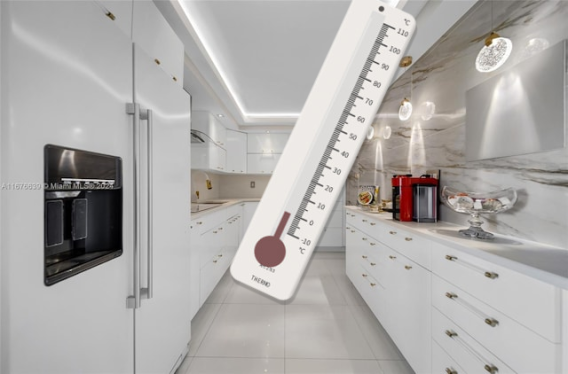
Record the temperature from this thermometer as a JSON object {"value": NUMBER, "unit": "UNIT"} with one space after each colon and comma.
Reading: {"value": 0, "unit": "°C"}
